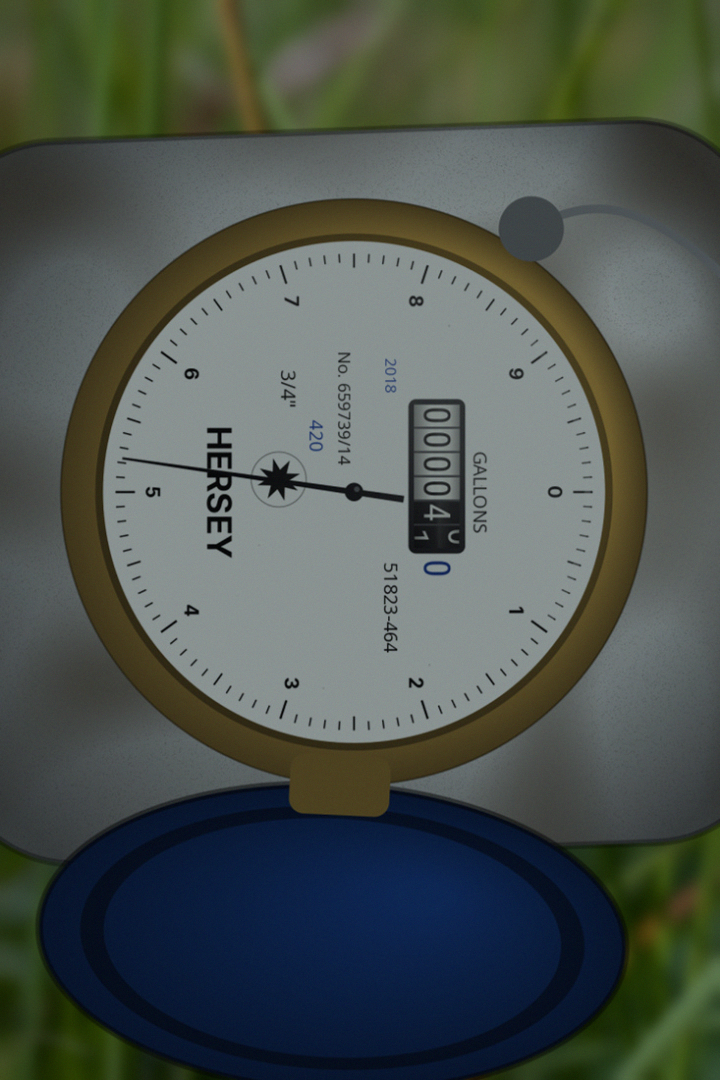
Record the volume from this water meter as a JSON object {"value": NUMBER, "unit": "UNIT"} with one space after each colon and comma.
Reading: {"value": 405.2, "unit": "gal"}
